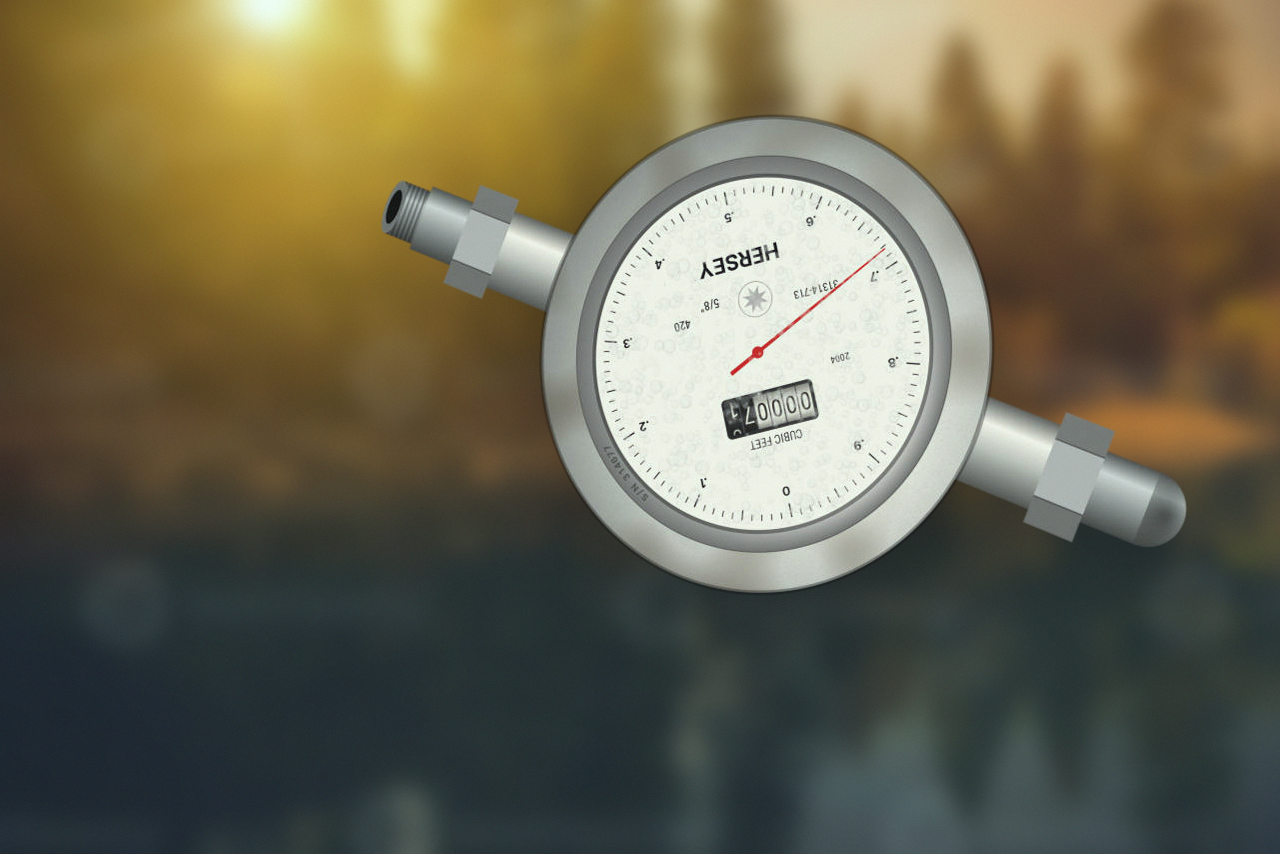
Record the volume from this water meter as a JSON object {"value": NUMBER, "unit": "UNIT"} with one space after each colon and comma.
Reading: {"value": 70.68, "unit": "ft³"}
